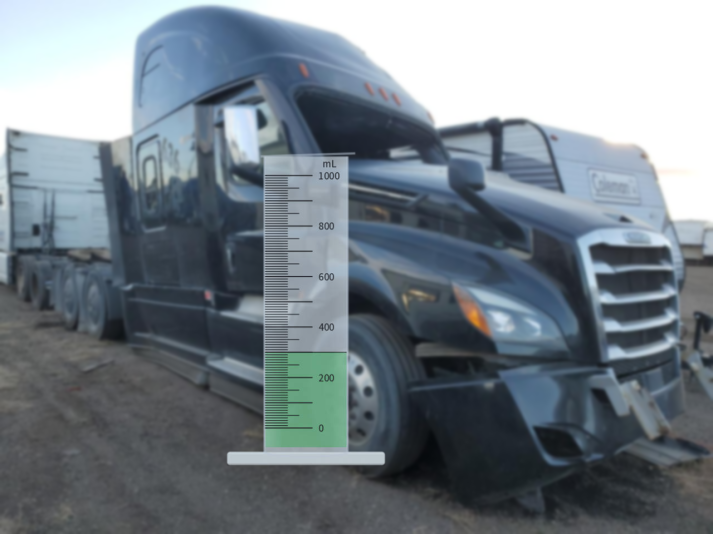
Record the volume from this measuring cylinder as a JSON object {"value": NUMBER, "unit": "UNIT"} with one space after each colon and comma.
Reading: {"value": 300, "unit": "mL"}
